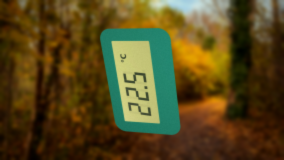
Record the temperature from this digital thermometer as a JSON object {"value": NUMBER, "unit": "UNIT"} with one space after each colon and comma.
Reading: {"value": 22.5, "unit": "°C"}
